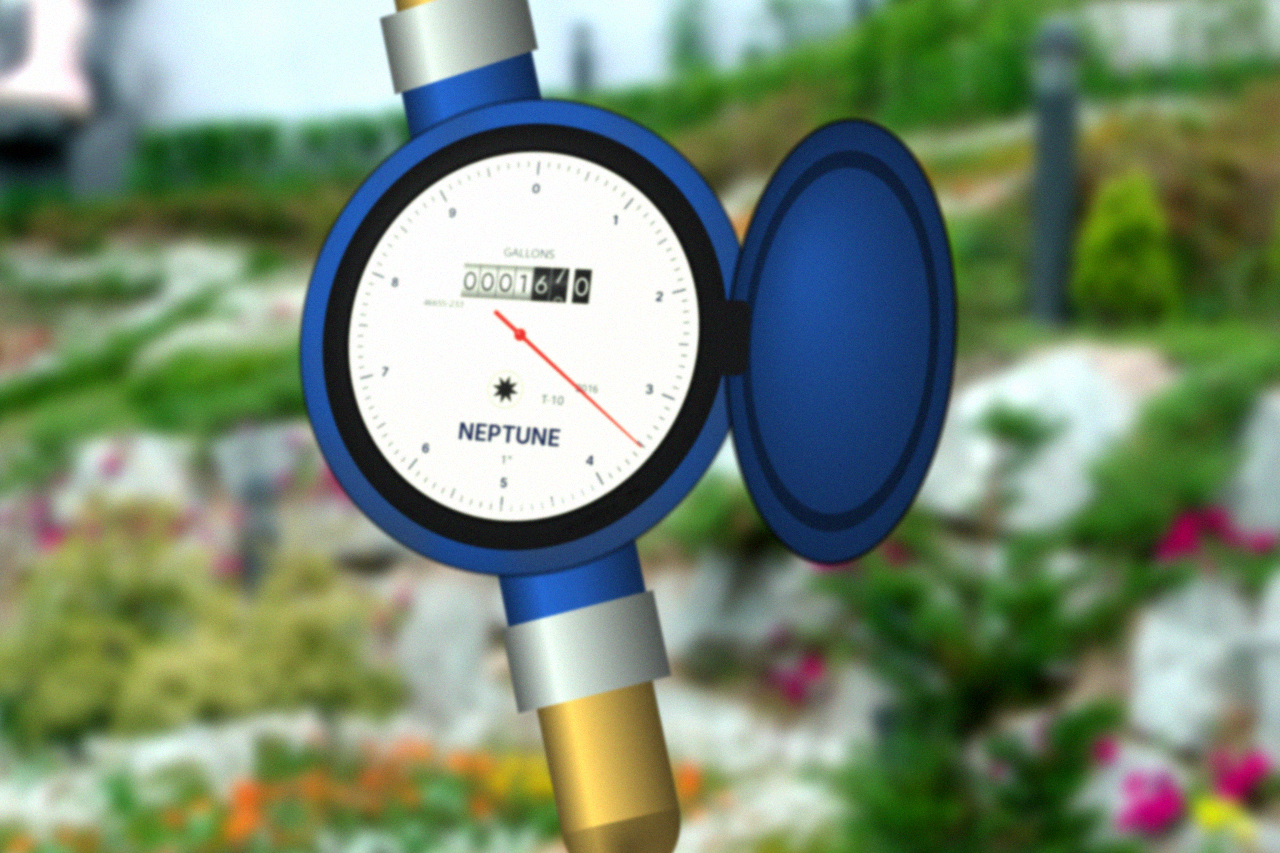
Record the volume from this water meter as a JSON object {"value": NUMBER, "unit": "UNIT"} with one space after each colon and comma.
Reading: {"value": 1673.5, "unit": "gal"}
